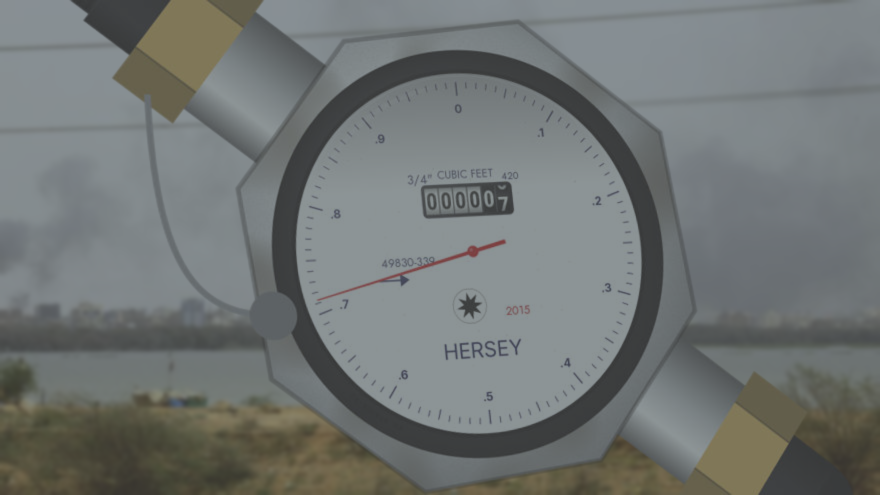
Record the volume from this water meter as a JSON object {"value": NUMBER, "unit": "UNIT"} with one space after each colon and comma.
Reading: {"value": 6.71, "unit": "ft³"}
